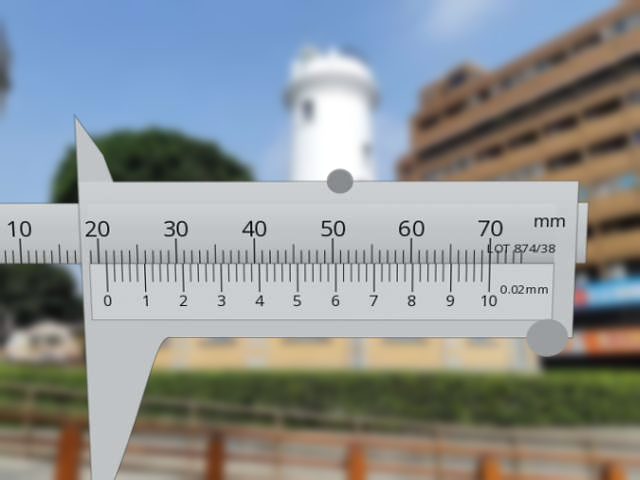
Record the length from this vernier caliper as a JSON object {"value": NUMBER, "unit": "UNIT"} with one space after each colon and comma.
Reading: {"value": 21.0, "unit": "mm"}
